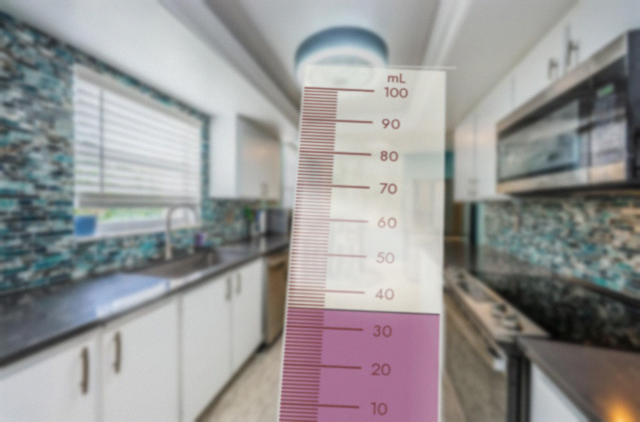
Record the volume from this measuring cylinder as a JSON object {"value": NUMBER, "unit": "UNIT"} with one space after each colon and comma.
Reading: {"value": 35, "unit": "mL"}
